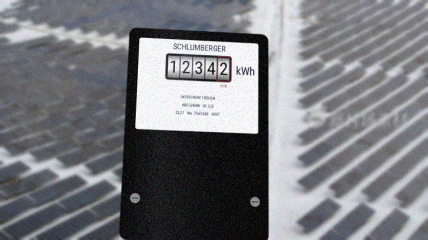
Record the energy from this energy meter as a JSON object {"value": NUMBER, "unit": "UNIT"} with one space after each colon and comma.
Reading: {"value": 1234.2, "unit": "kWh"}
